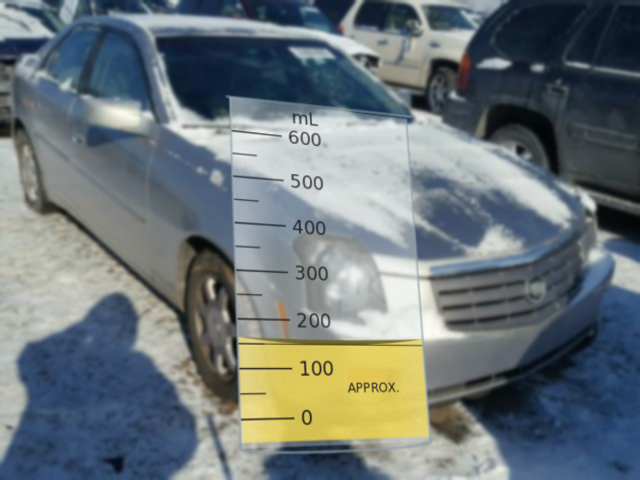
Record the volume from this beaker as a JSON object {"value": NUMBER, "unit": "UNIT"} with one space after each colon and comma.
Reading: {"value": 150, "unit": "mL"}
